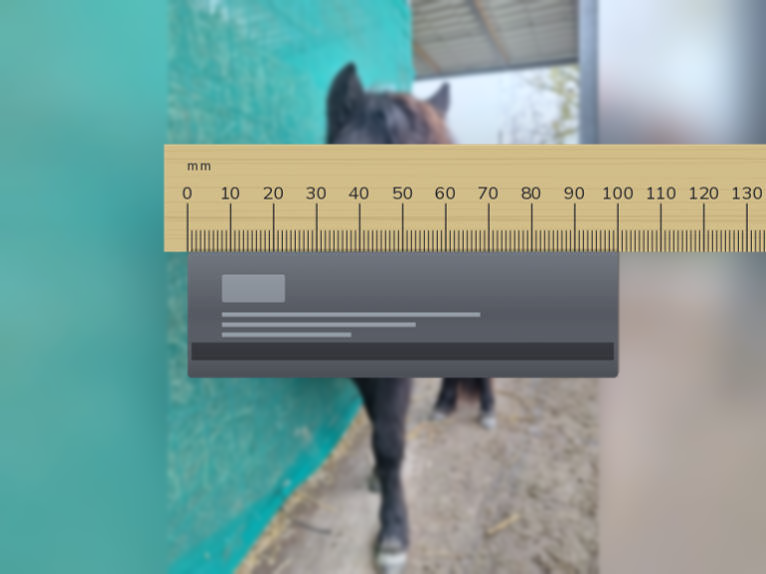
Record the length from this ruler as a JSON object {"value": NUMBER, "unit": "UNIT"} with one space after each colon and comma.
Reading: {"value": 100, "unit": "mm"}
